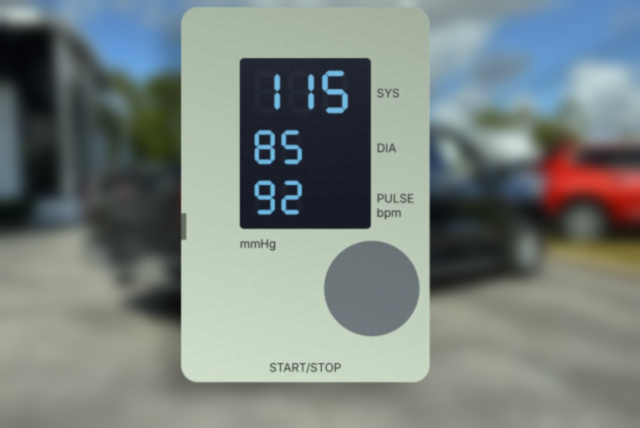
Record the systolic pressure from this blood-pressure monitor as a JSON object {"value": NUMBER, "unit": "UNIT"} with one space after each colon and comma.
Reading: {"value": 115, "unit": "mmHg"}
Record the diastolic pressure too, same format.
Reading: {"value": 85, "unit": "mmHg"}
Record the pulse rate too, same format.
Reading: {"value": 92, "unit": "bpm"}
